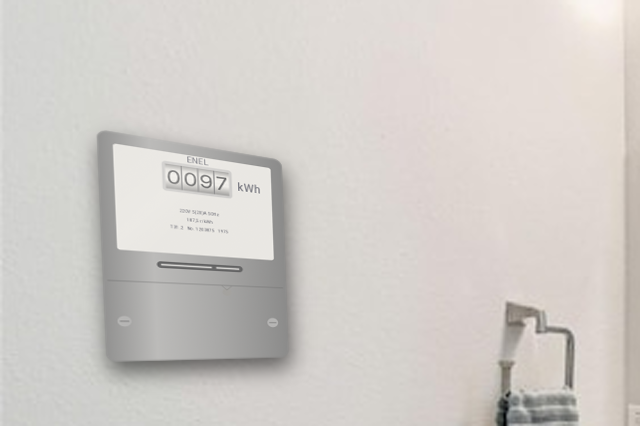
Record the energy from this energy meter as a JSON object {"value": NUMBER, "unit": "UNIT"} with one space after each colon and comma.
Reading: {"value": 97, "unit": "kWh"}
